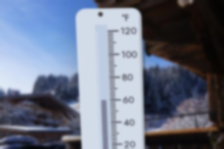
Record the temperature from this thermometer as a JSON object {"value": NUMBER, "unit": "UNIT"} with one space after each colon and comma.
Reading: {"value": 60, "unit": "°F"}
